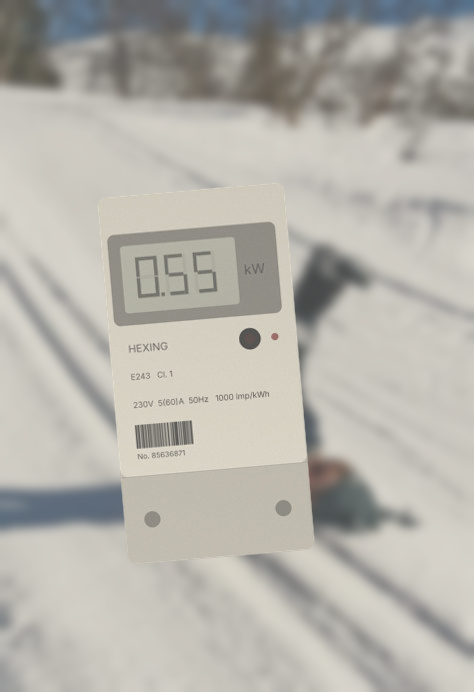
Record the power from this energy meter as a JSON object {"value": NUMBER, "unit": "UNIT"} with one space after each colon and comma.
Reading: {"value": 0.55, "unit": "kW"}
